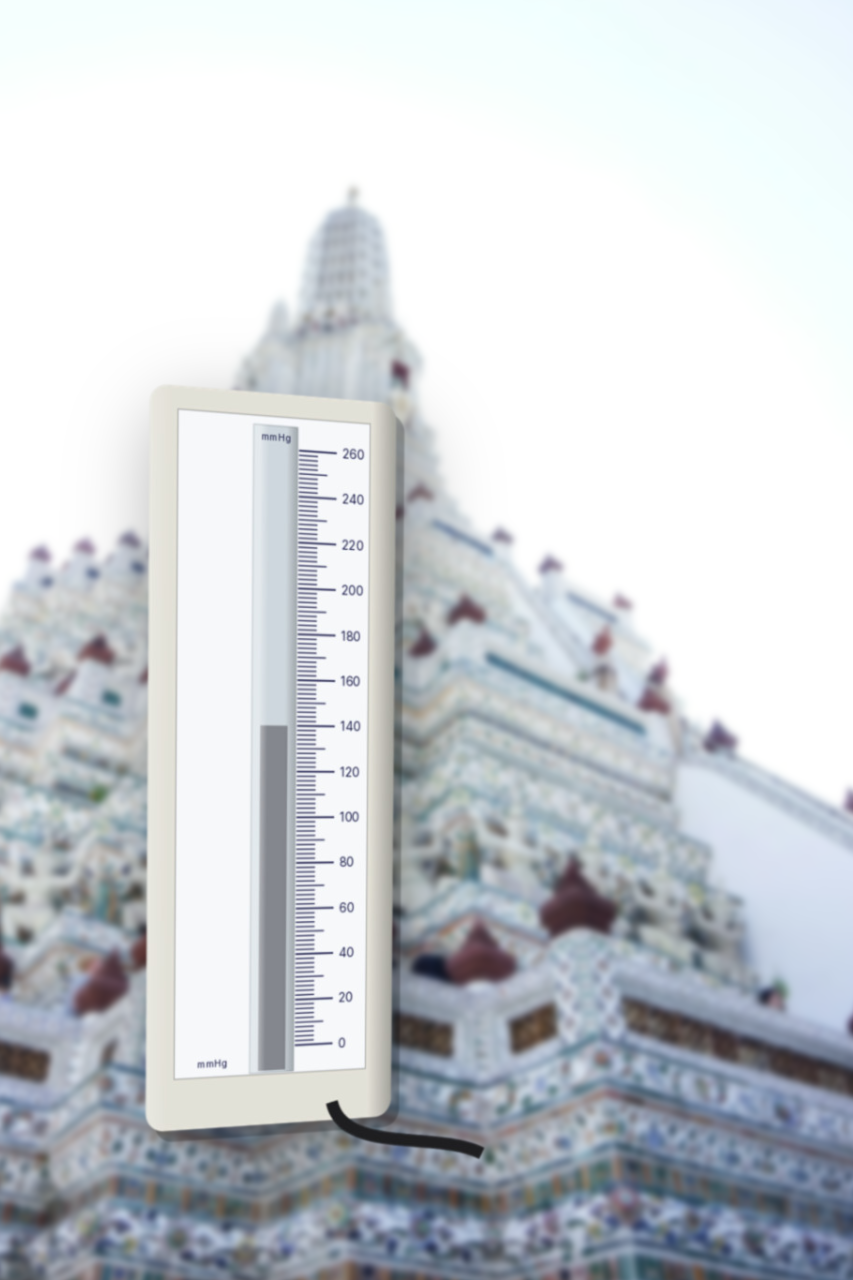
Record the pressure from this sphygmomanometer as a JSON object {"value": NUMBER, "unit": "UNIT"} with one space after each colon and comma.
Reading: {"value": 140, "unit": "mmHg"}
